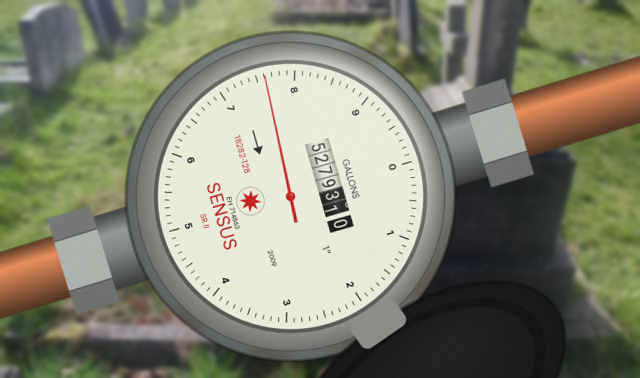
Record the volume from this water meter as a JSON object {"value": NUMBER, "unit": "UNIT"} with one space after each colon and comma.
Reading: {"value": 5279307.6, "unit": "gal"}
